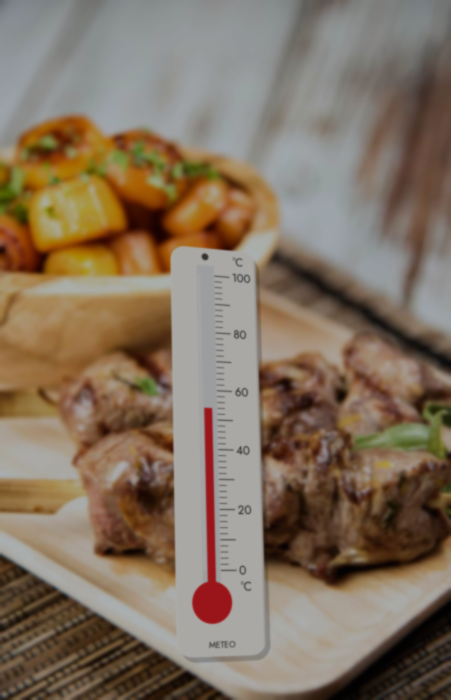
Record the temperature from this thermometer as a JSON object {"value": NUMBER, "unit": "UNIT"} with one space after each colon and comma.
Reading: {"value": 54, "unit": "°C"}
